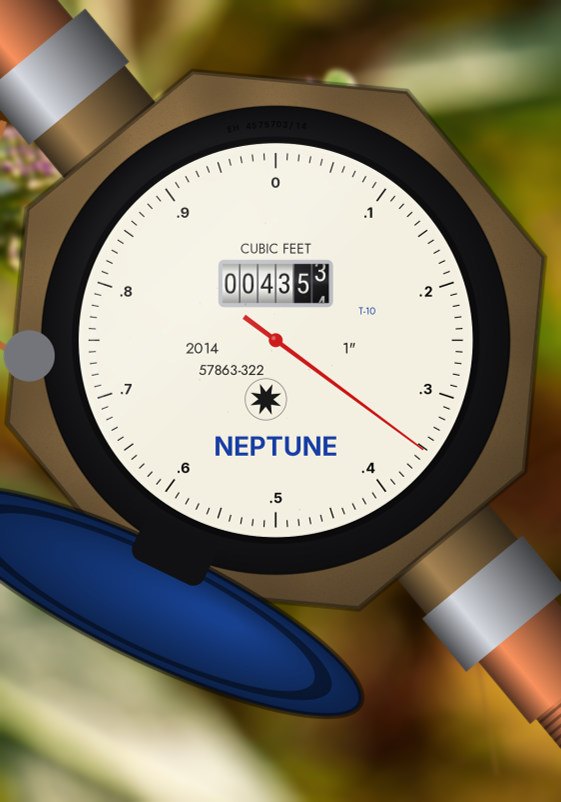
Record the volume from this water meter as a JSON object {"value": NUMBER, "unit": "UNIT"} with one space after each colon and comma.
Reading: {"value": 4353.35, "unit": "ft³"}
